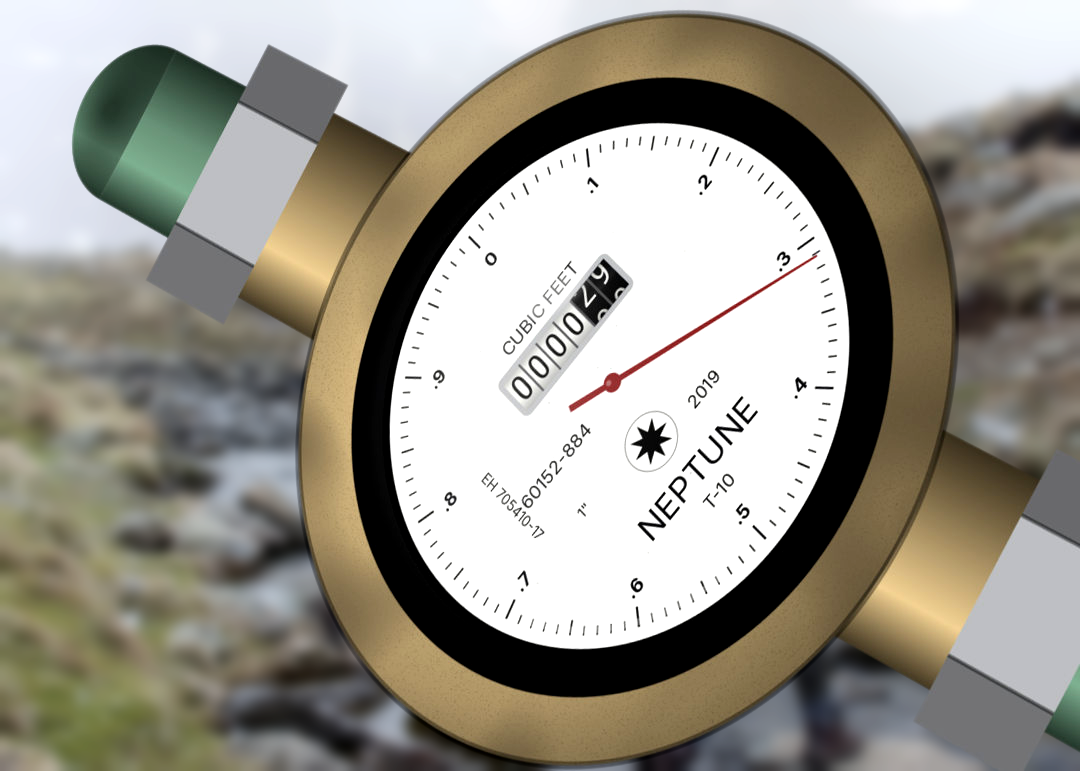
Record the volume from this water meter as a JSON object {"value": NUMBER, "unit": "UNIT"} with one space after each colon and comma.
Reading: {"value": 29.31, "unit": "ft³"}
